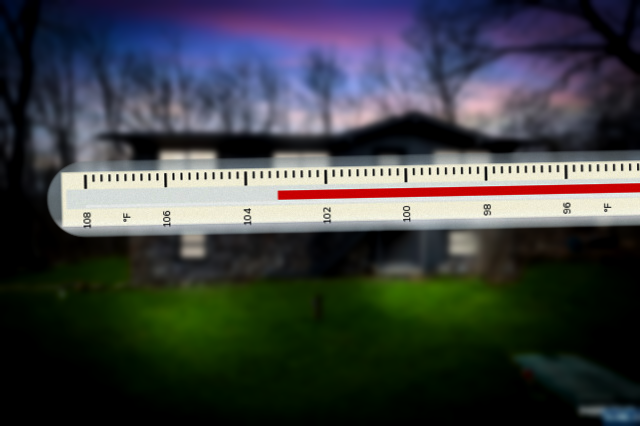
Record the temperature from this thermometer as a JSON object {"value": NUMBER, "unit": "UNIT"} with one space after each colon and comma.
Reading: {"value": 103.2, "unit": "°F"}
